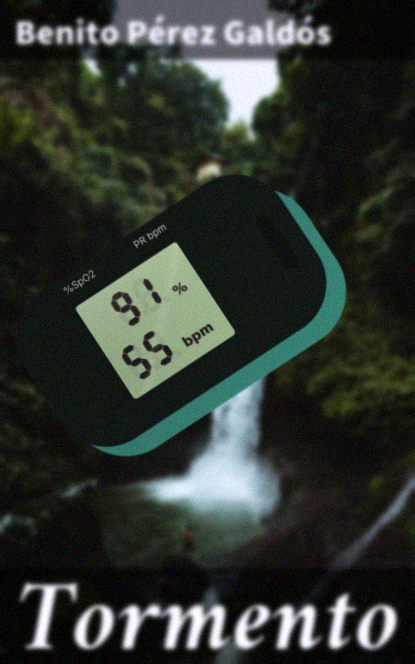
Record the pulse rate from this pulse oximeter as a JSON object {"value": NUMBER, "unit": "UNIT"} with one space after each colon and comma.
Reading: {"value": 55, "unit": "bpm"}
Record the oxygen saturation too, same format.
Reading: {"value": 91, "unit": "%"}
